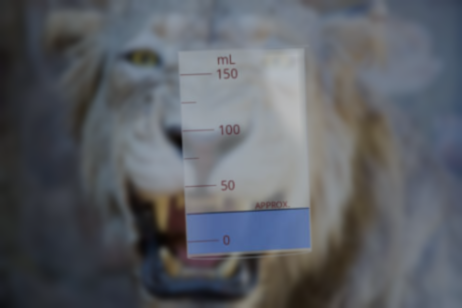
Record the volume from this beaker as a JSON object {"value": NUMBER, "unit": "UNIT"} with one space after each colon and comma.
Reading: {"value": 25, "unit": "mL"}
